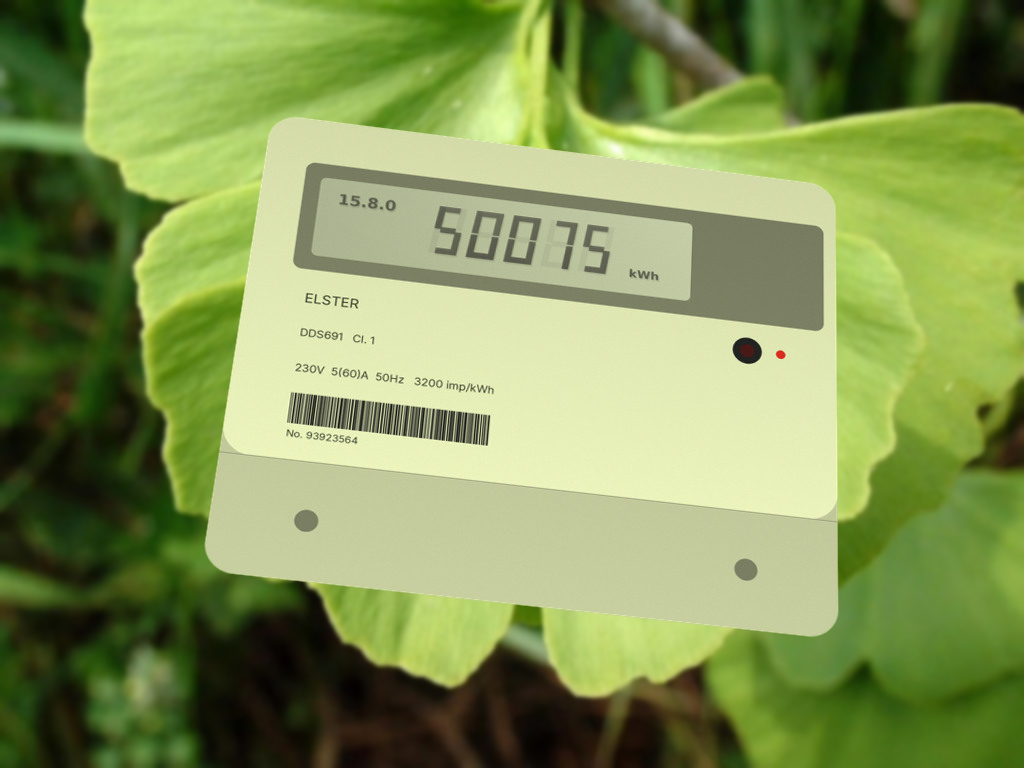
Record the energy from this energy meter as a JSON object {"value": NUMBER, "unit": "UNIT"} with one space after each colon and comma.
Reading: {"value": 50075, "unit": "kWh"}
